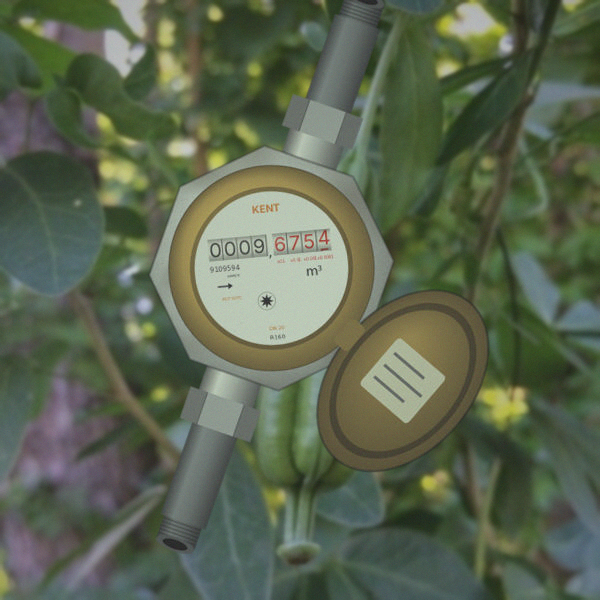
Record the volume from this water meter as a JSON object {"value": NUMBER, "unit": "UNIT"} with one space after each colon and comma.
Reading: {"value": 9.6754, "unit": "m³"}
